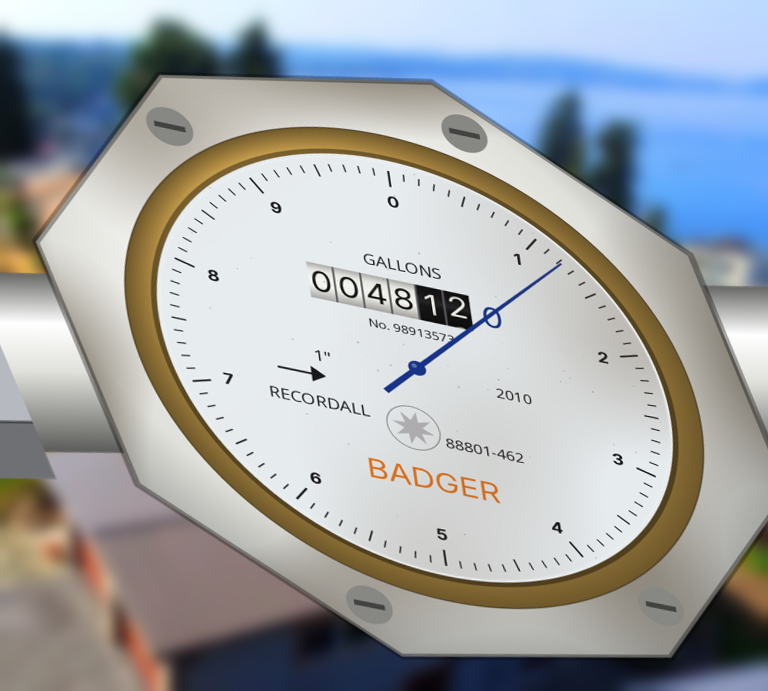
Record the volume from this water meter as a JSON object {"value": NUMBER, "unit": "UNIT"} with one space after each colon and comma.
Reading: {"value": 48121.2, "unit": "gal"}
